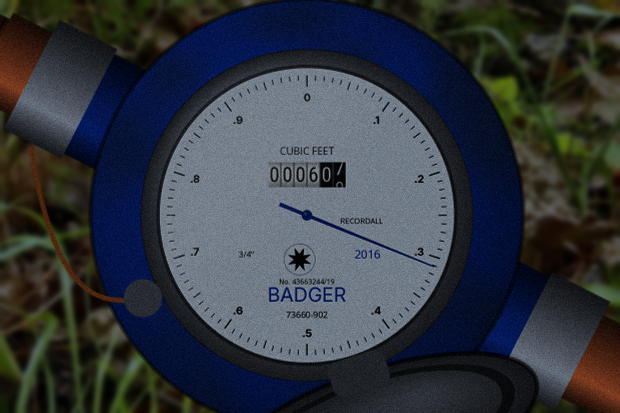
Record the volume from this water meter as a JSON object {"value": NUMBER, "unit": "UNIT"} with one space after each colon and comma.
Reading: {"value": 607.31, "unit": "ft³"}
